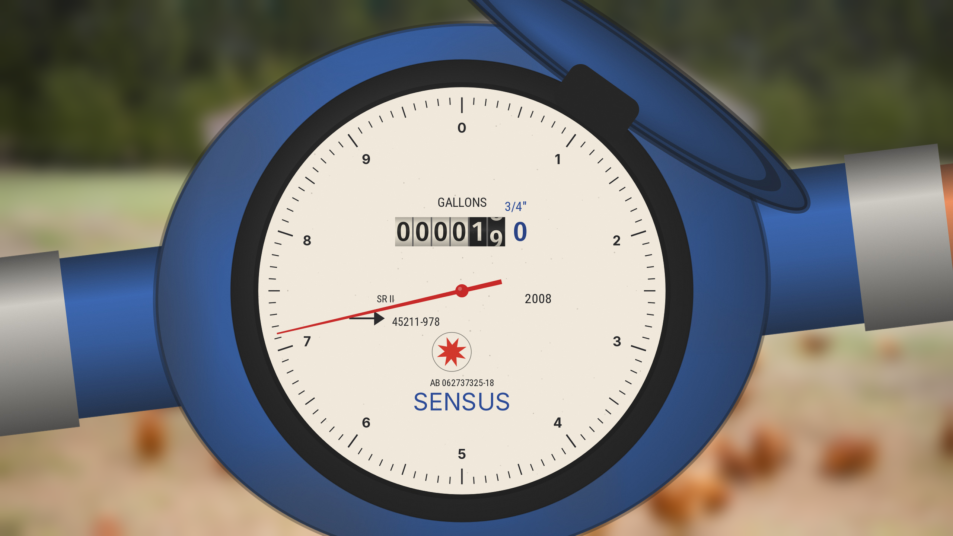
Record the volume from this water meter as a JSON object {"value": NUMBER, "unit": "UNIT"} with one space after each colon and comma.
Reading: {"value": 187.1, "unit": "gal"}
